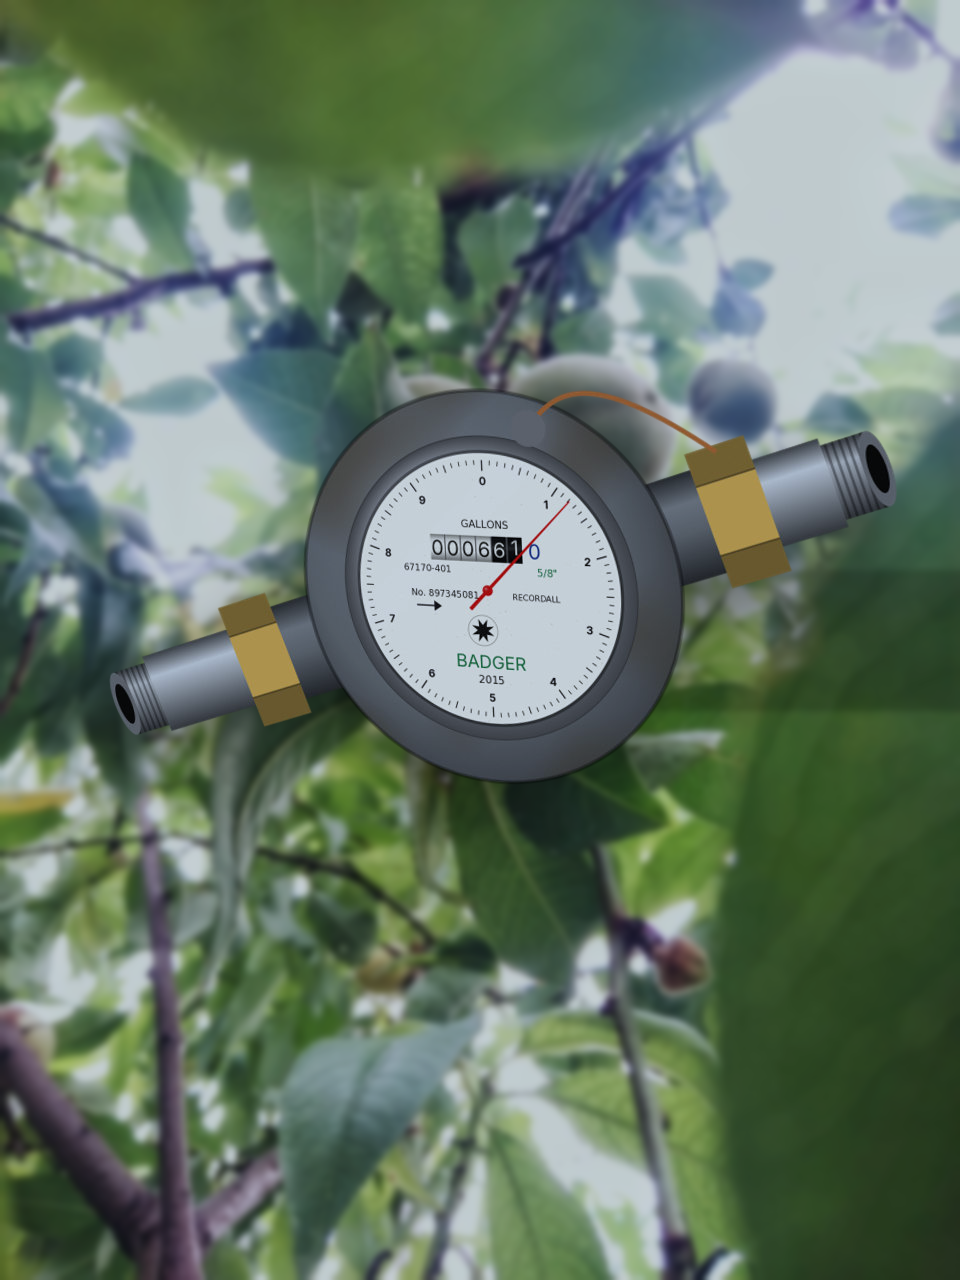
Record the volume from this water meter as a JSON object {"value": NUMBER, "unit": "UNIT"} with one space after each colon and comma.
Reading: {"value": 6611.2, "unit": "gal"}
